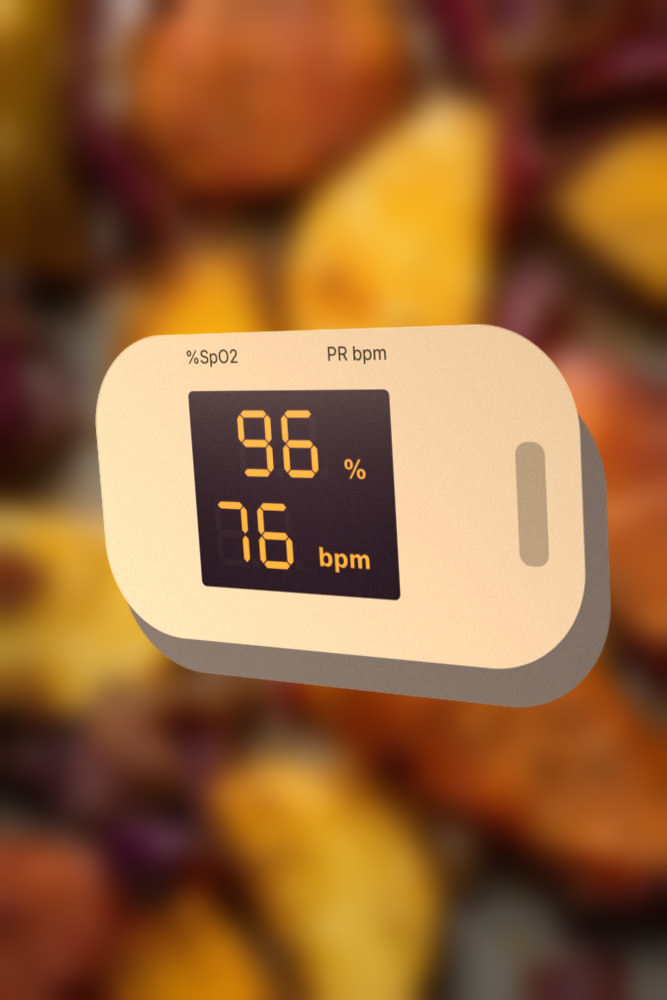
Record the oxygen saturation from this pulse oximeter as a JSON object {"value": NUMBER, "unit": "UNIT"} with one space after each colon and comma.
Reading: {"value": 96, "unit": "%"}
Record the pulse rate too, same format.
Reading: {"value": 76, "unit": "bpm"}
